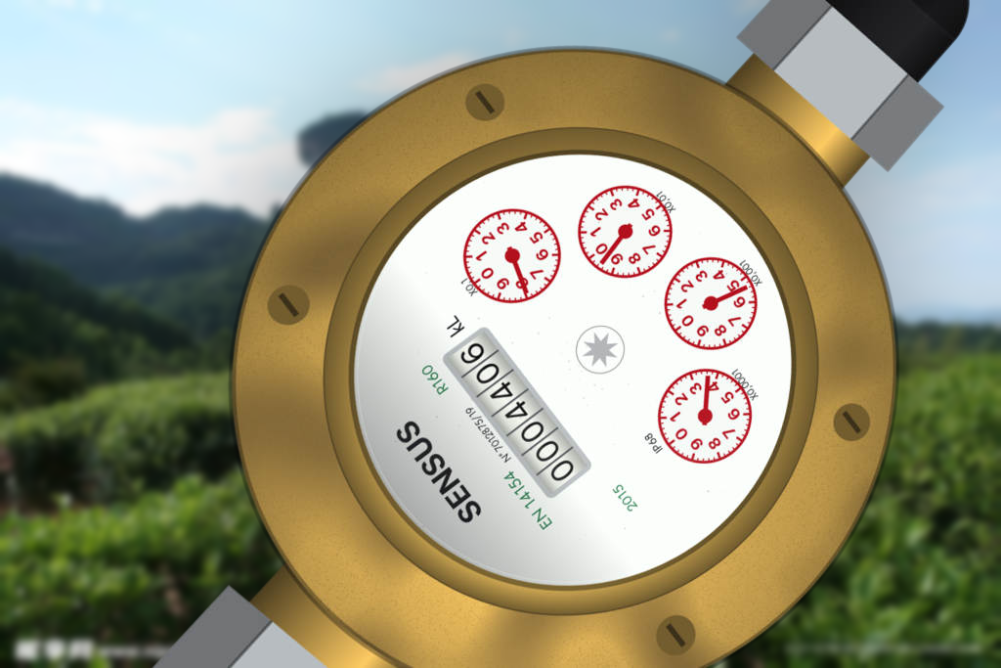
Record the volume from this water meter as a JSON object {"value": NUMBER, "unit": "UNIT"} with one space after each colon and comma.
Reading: {"value": 4406.7953, "unit": "kL"}
